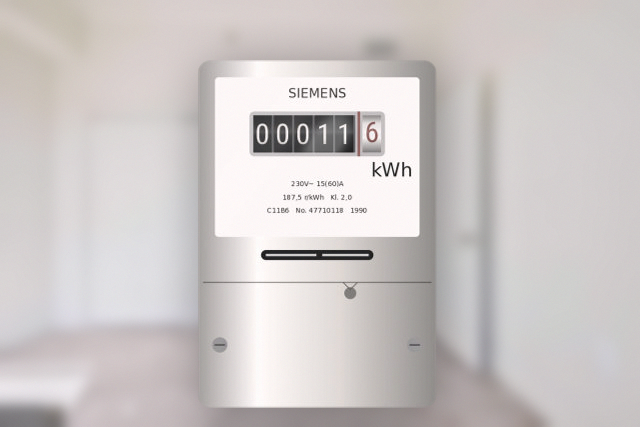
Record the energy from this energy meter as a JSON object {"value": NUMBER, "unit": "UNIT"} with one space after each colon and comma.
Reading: {"value": 11.6, "unit": "kWh"}
